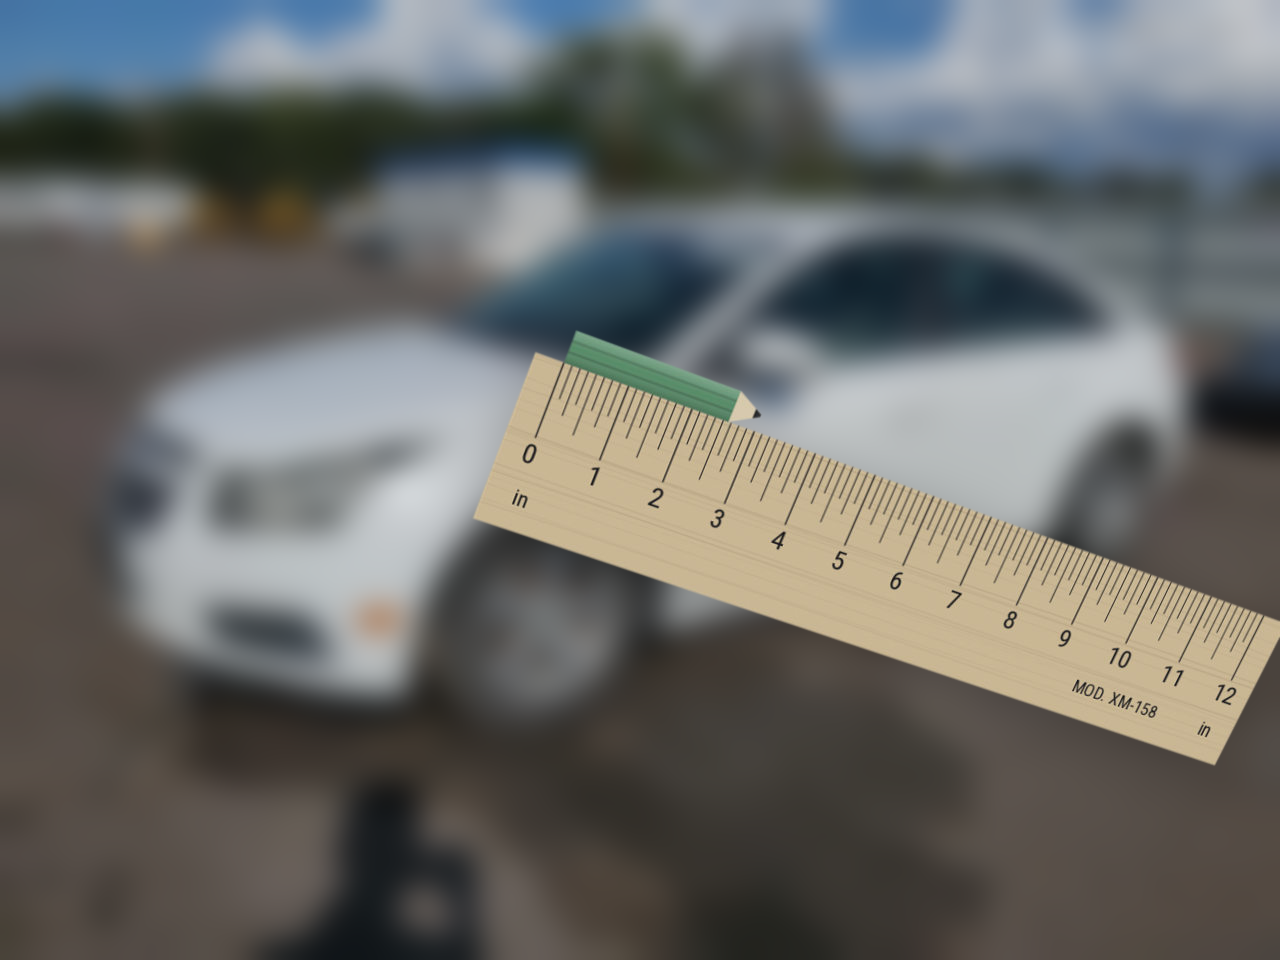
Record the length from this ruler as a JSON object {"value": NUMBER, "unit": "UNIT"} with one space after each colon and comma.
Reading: {"value": 3, "unit": "in"}
